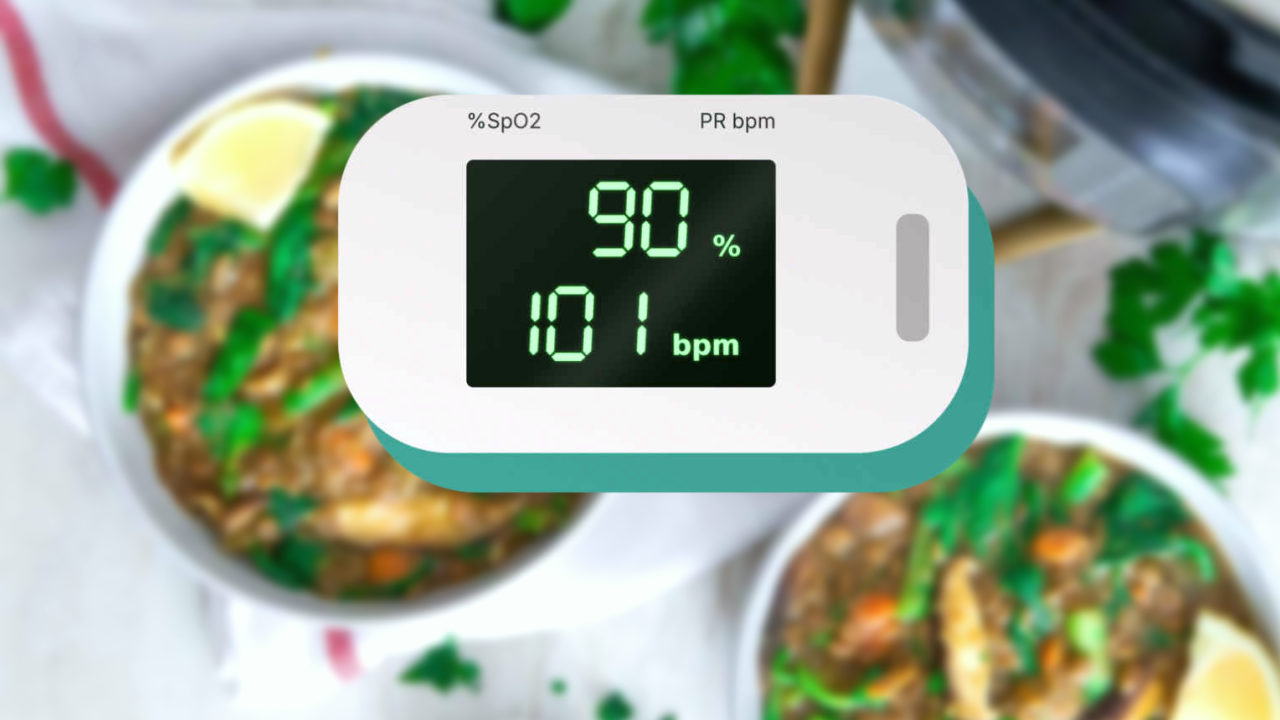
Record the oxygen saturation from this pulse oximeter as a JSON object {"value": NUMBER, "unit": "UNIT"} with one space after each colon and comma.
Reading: {"value": 90, "unit": "%"}
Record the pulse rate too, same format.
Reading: {"value": 101, "unit": "bpm"}
